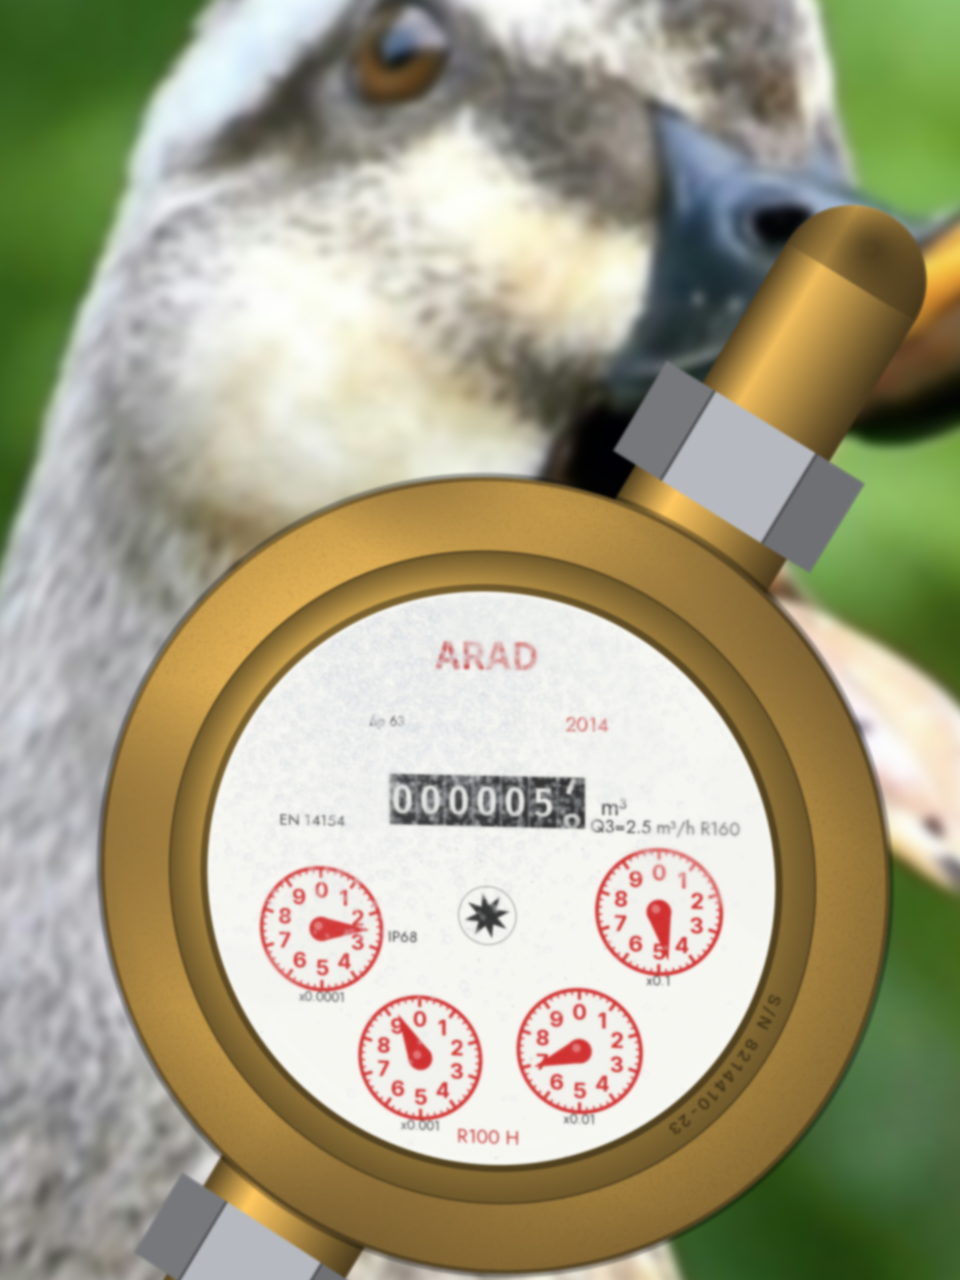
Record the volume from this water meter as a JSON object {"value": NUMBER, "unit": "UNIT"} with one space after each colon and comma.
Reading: {"value": 57.4692, "unit": "m³"}
